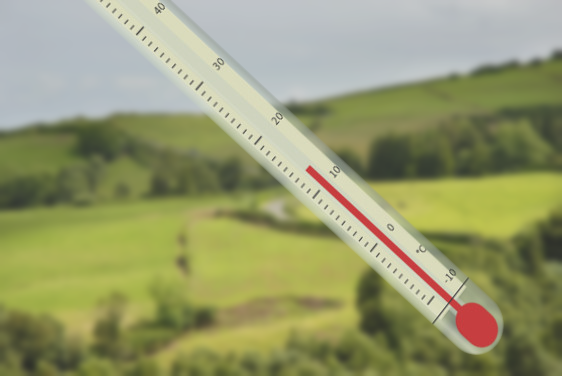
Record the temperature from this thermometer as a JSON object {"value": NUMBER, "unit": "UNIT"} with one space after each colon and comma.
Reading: {"value": 13, "unit": "°C"}
